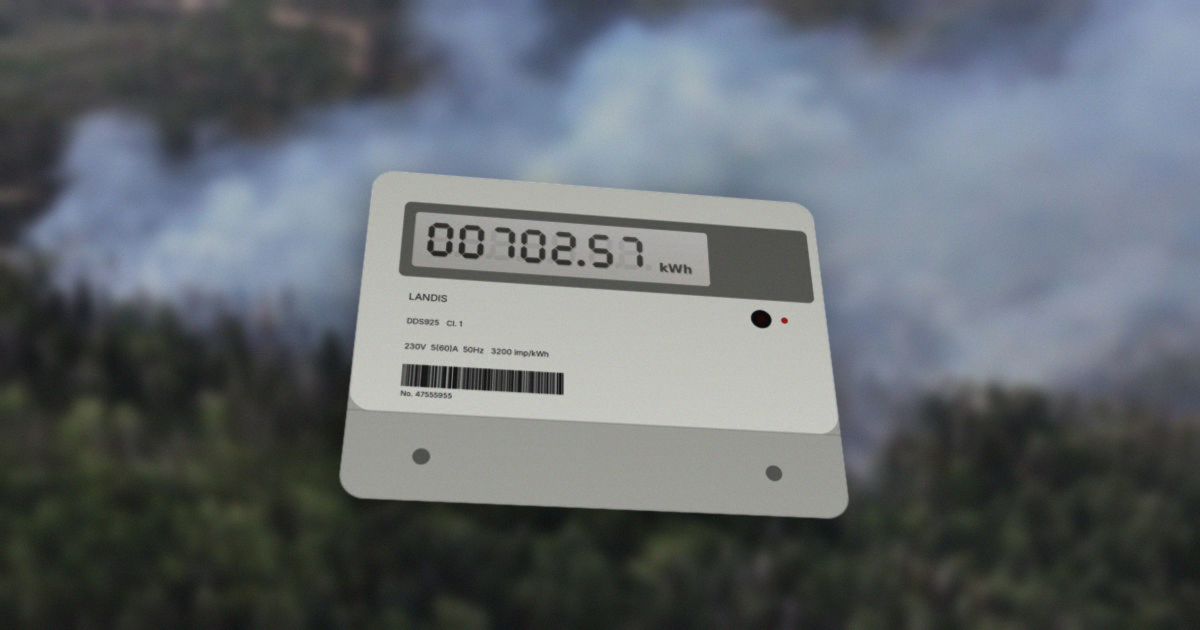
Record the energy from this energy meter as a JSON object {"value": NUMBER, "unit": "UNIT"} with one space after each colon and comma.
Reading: {"value": 702.57, "unit": "kWh"}
